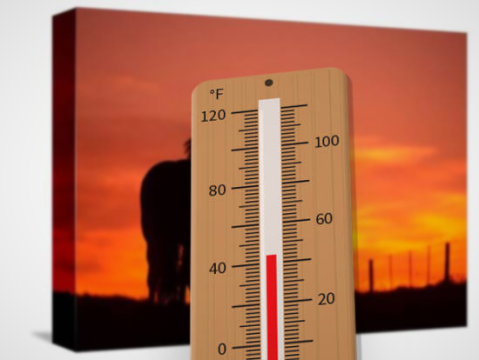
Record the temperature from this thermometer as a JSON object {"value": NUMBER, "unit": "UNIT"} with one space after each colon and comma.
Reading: {"value": 44, "unit": "°F"}
